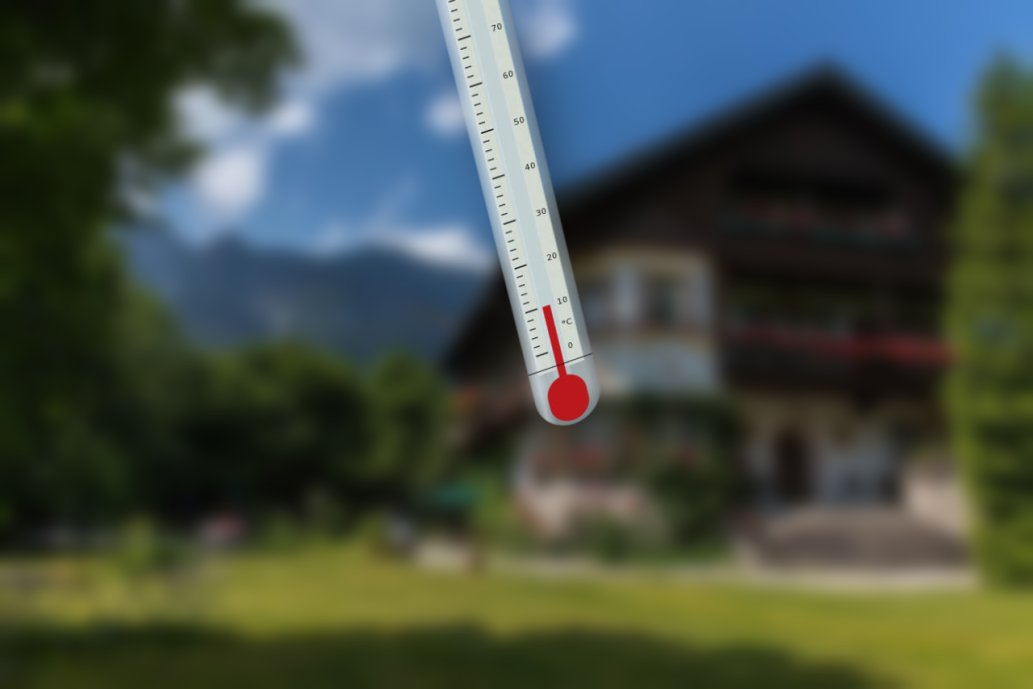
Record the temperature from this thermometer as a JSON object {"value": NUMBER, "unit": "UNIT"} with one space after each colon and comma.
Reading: {"value": 10, "unit": "°C"}
